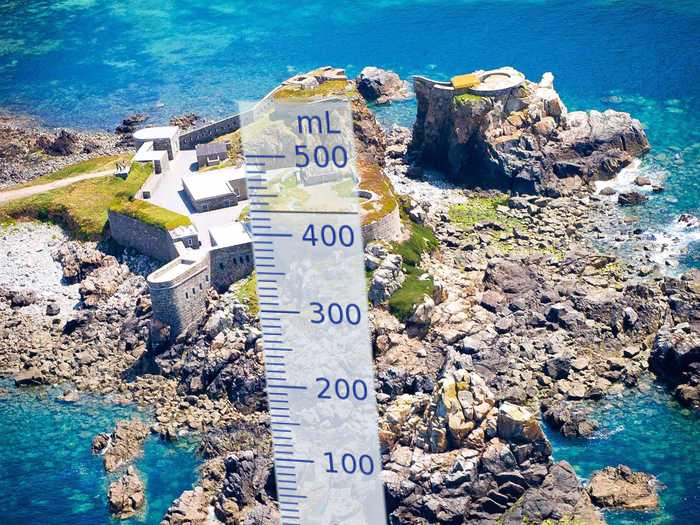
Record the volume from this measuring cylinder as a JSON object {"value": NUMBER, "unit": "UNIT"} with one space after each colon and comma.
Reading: {"value": 430, "unit": "mL"}
